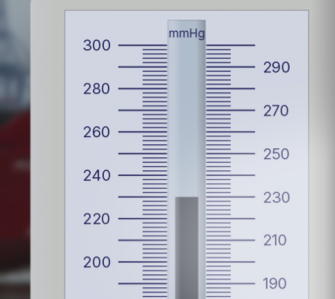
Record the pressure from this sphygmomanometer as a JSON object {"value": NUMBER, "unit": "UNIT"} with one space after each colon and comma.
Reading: {"value": 230, "unit": "mmHg"}
